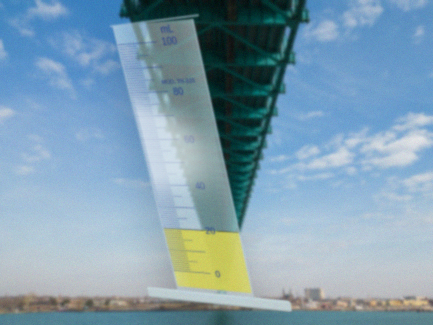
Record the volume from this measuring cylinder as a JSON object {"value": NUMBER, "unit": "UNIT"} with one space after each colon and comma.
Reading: {"value": 20, "unit": "mL"}
